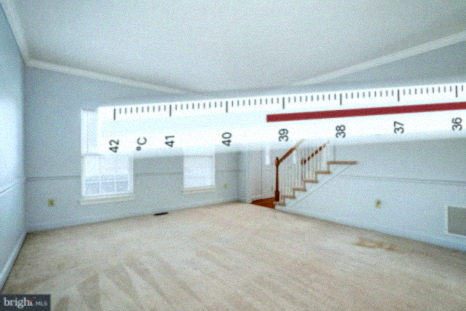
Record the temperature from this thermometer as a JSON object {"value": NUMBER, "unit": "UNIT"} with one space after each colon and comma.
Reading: {"value": 39.3, "unit": "°C"}
